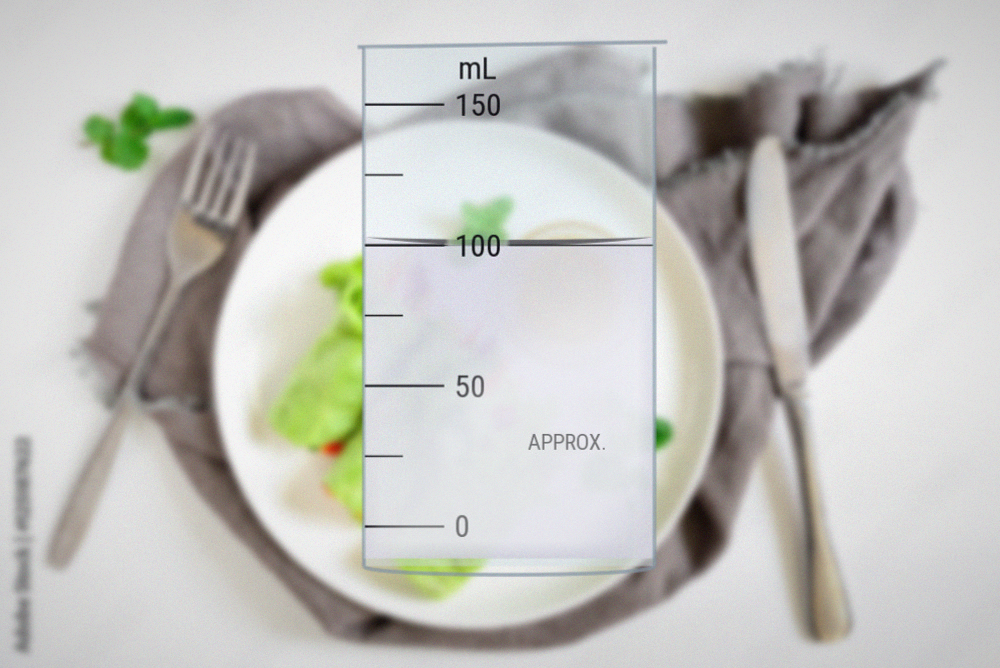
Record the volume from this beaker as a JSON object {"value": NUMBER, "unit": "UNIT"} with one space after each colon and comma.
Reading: {"value": 100, "unit": "mL"}
